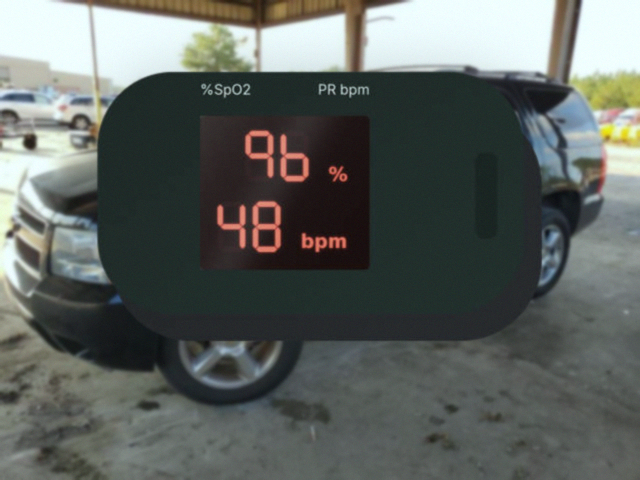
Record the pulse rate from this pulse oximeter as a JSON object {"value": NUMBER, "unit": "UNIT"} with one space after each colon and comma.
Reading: {"value": 48, "unit": "bpm"}
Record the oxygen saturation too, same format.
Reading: {"value": 96, "unit": "%"}
